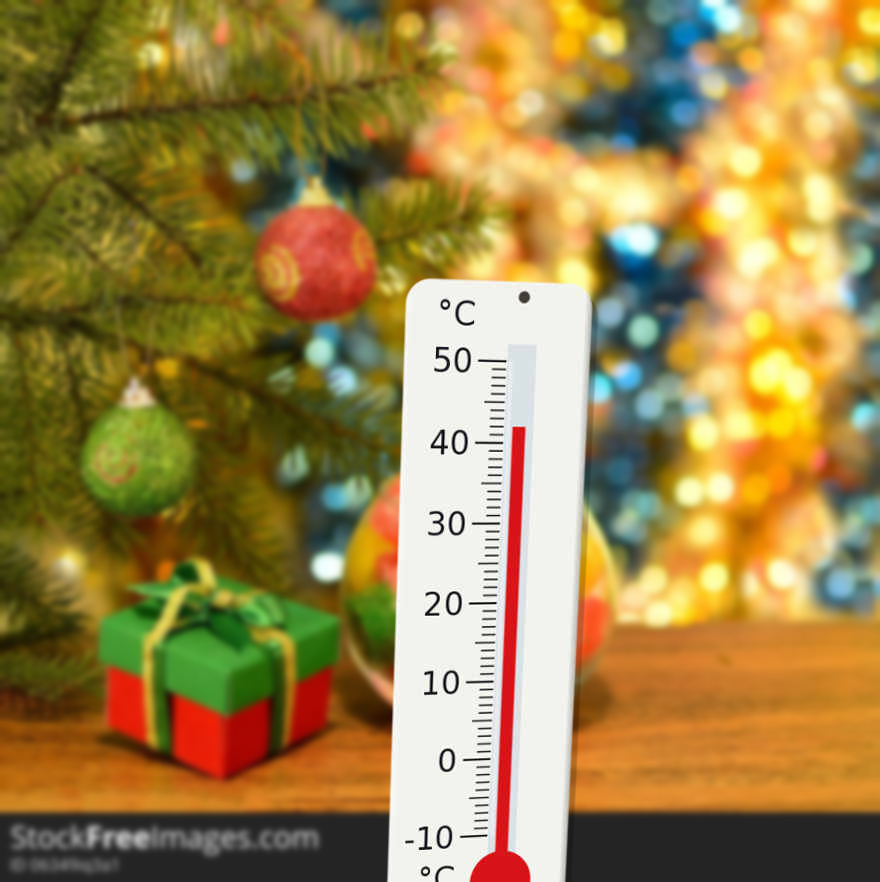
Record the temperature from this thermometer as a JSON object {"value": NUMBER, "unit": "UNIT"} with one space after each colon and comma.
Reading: {"value": 42, "unit": "°C"}
